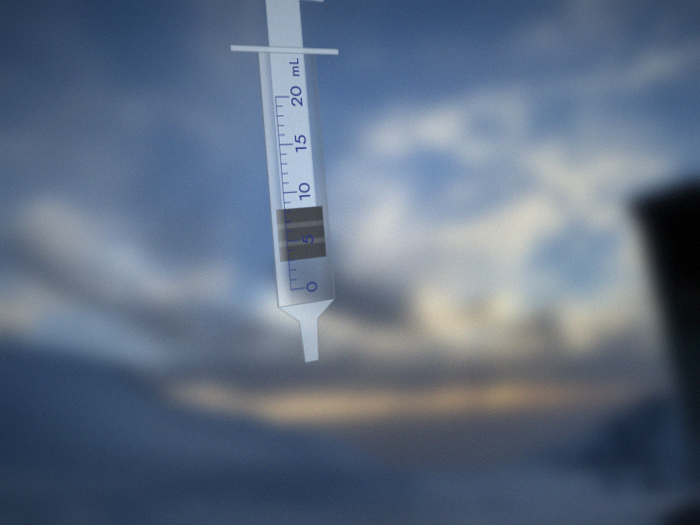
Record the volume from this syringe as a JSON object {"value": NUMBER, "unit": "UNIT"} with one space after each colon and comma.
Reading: {"value": 3, "unit": "mL"}
